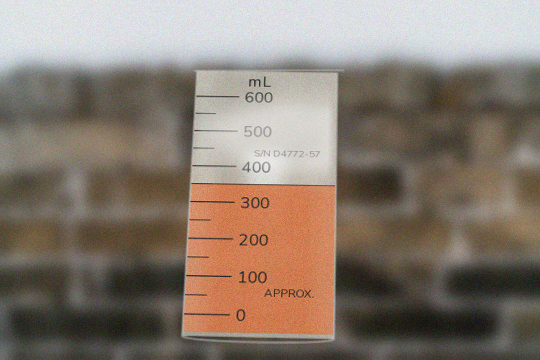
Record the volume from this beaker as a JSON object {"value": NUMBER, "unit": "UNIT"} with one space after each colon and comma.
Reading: {"value": 350, "unit": "mL"}
